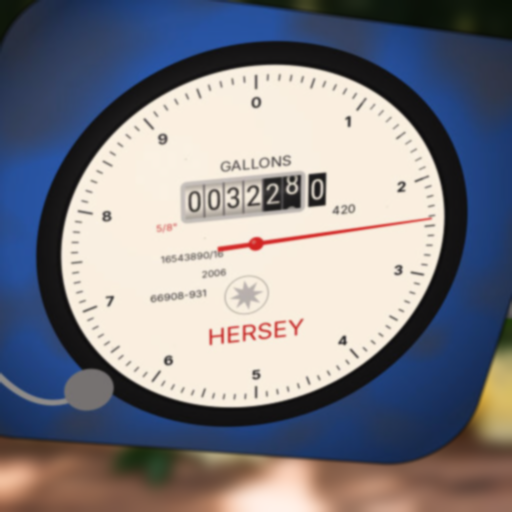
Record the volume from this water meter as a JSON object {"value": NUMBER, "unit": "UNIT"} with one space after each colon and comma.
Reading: {"value": 32282.4, "unit": "gal"}
